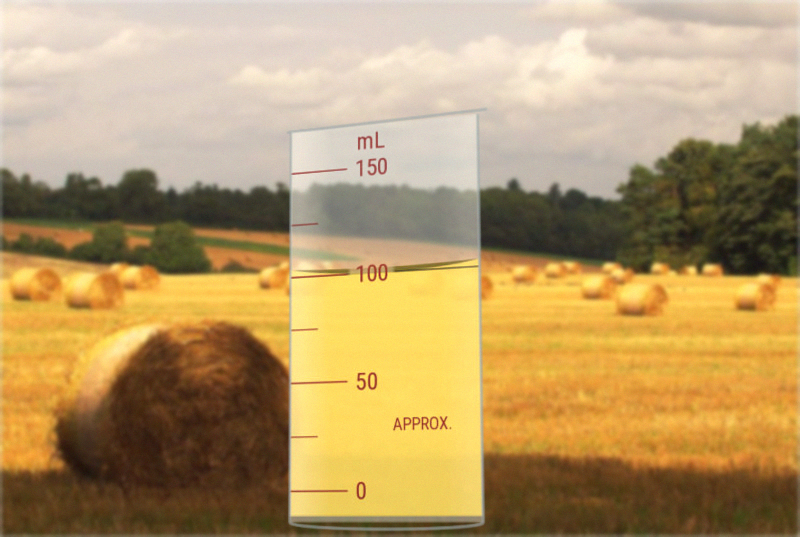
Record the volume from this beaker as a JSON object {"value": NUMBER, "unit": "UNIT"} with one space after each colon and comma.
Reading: {"value": 100, "unit": "mL"}
